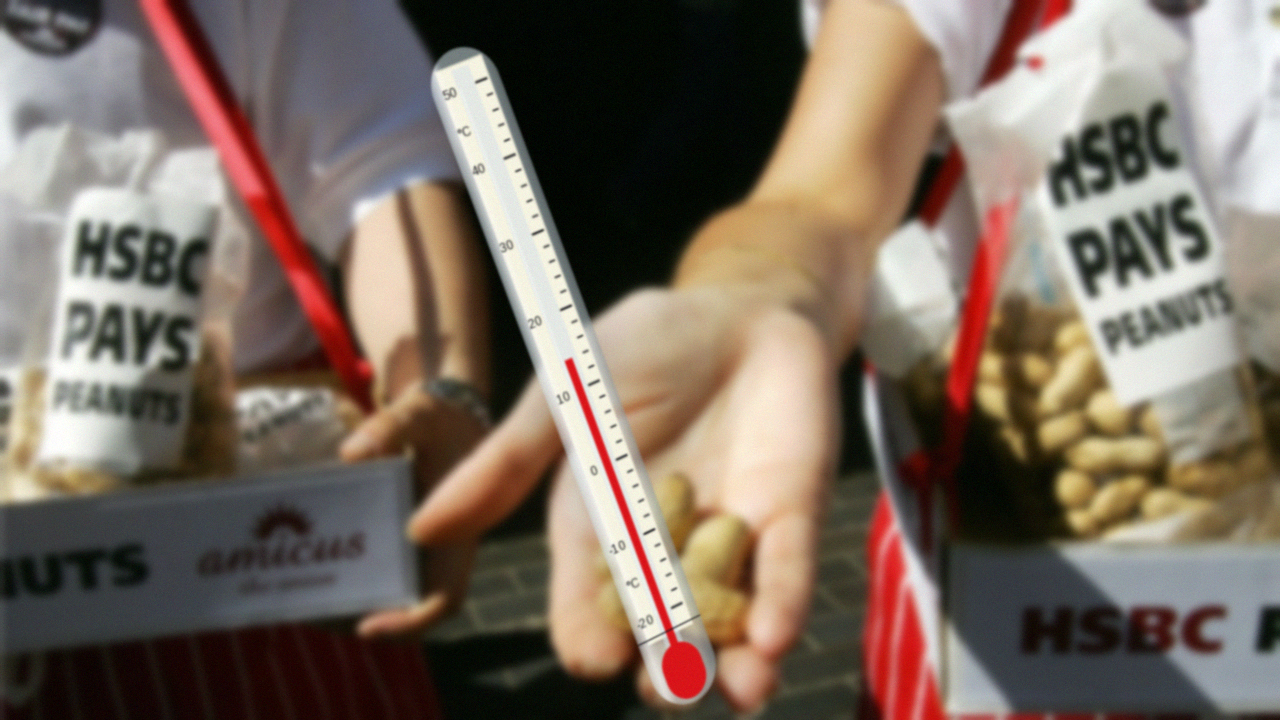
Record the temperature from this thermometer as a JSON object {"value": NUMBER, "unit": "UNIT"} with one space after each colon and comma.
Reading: {"value": 14, "unit": "°C"}
